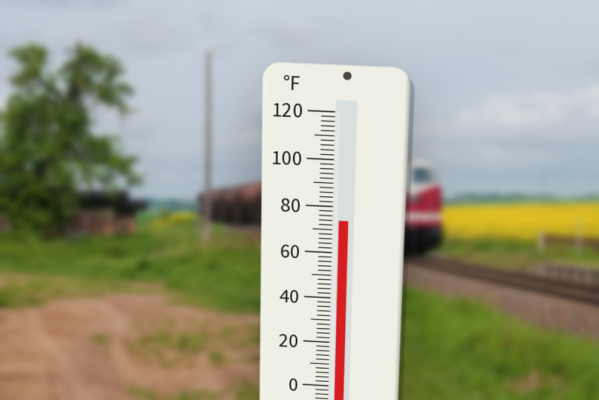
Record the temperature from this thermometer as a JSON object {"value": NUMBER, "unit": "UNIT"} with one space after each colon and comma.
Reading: {"value": 74, "unit": "°F"}
